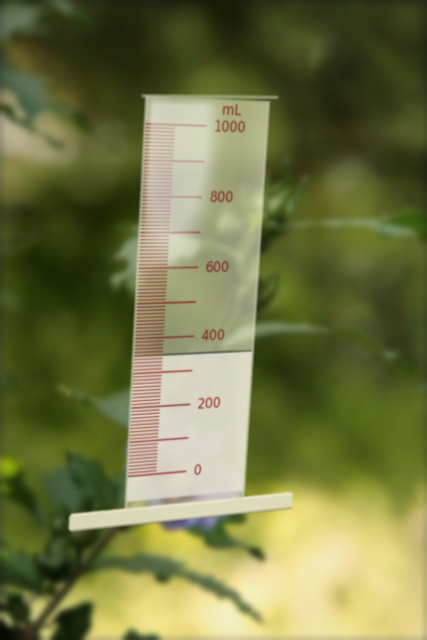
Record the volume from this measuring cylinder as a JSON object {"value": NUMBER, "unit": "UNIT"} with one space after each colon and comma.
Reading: {"value": 350, "unit": "mL"}
